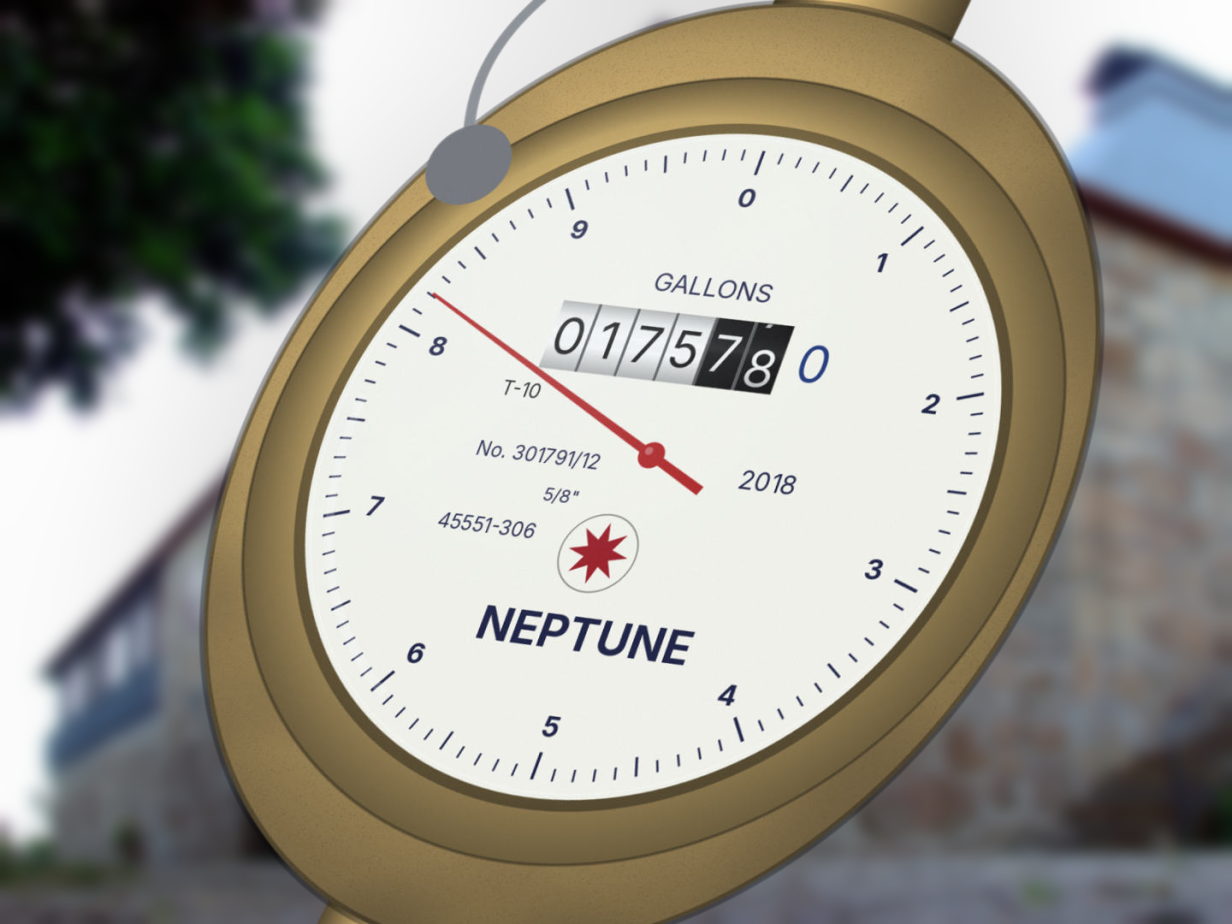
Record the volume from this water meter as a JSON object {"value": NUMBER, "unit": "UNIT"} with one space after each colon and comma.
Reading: {"value": 175778.2, "unit": "gal"}
